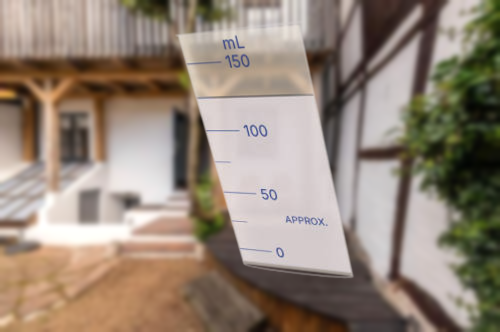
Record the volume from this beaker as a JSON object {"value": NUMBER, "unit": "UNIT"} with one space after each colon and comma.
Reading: {"value": 125, "unit": "mL"}
